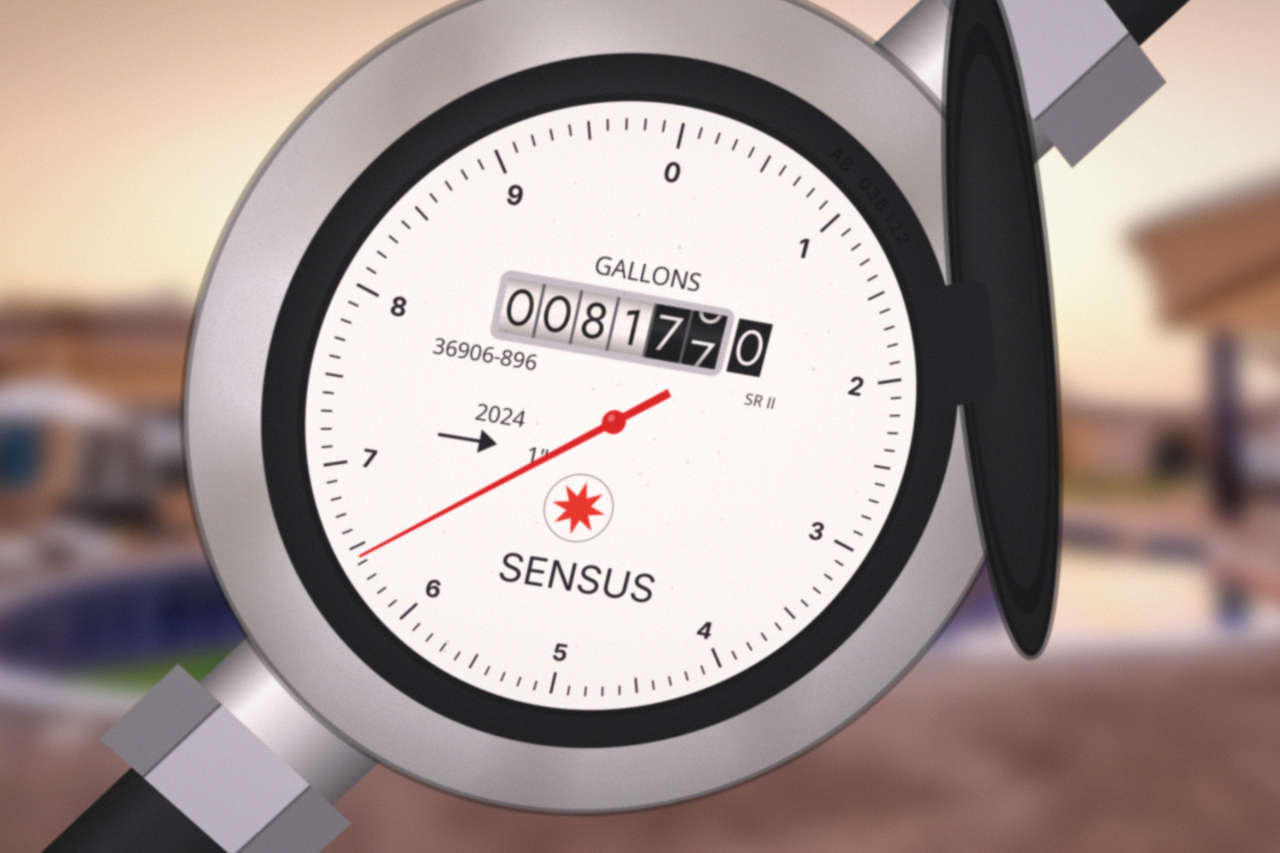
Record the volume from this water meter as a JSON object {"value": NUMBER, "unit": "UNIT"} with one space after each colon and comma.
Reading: {"value": 81766.4, "unit": "gal"}
